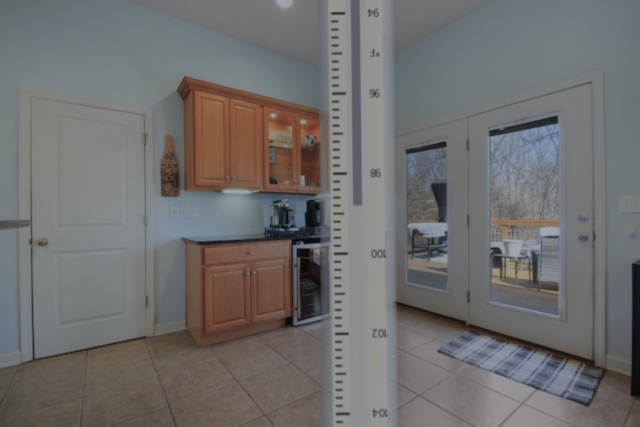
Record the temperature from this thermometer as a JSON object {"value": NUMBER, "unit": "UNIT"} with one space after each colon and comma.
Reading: {"value": 98.8, "unit": "°F"}
